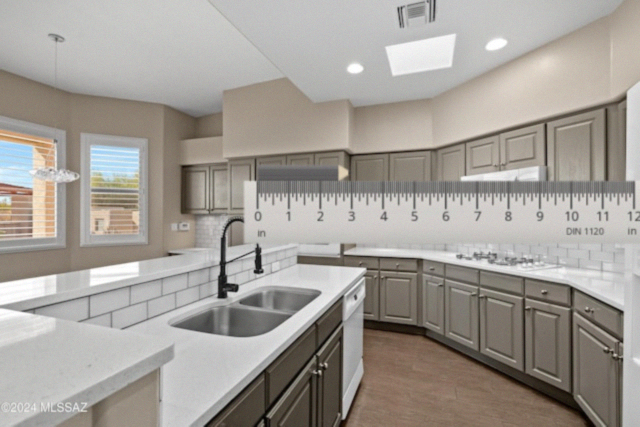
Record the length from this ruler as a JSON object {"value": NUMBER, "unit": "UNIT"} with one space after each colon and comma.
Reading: {"value": 3, "unit": "in"}
